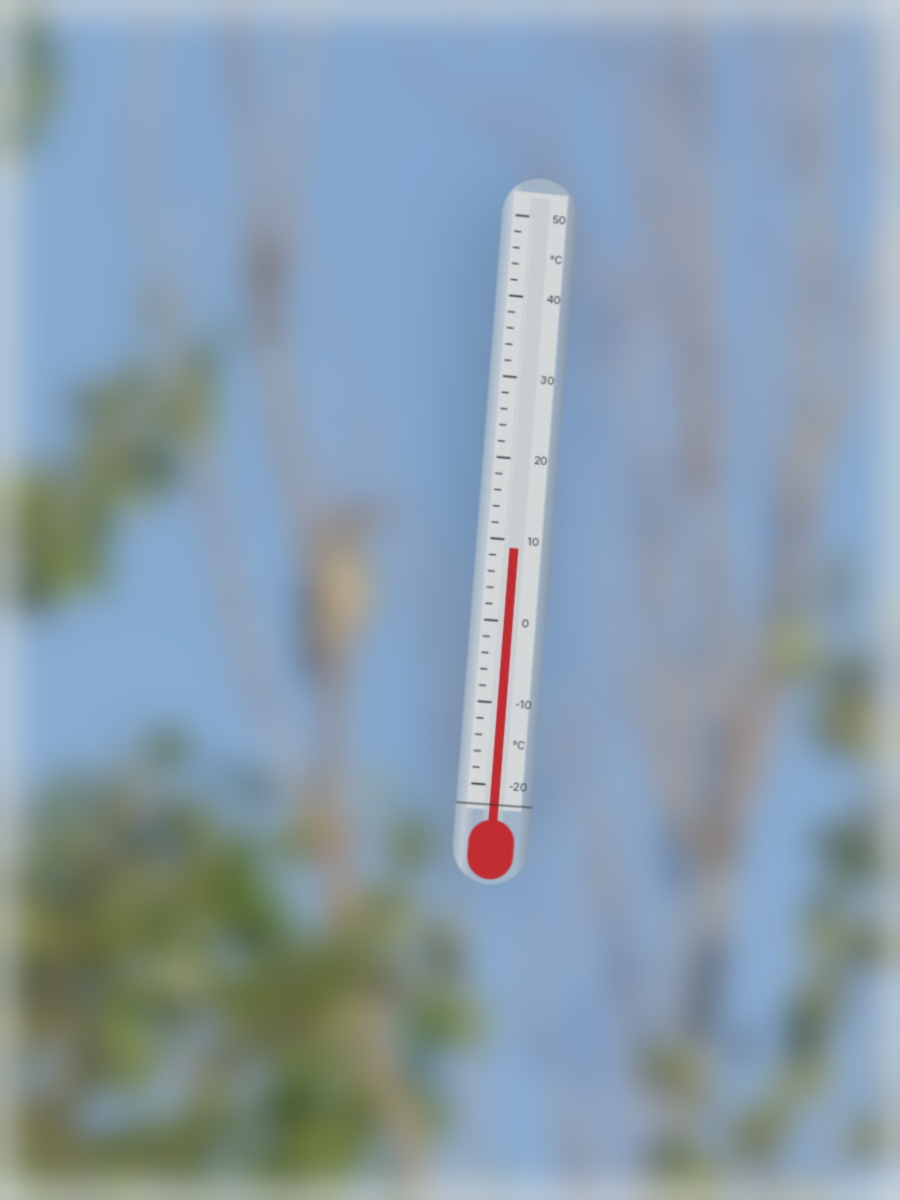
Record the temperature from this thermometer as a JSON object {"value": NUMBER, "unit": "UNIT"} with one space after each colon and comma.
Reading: {"value": 9, "unit": "°C"}
